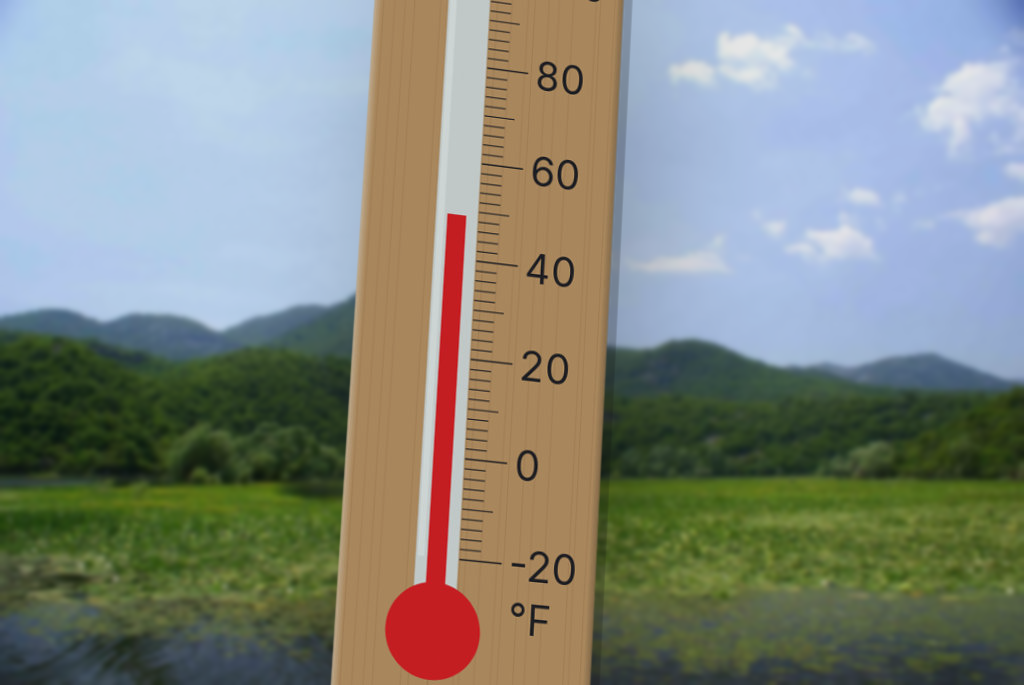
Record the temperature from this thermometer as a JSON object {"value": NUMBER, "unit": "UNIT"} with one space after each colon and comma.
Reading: {"value": 49, "unit": "°F"}
